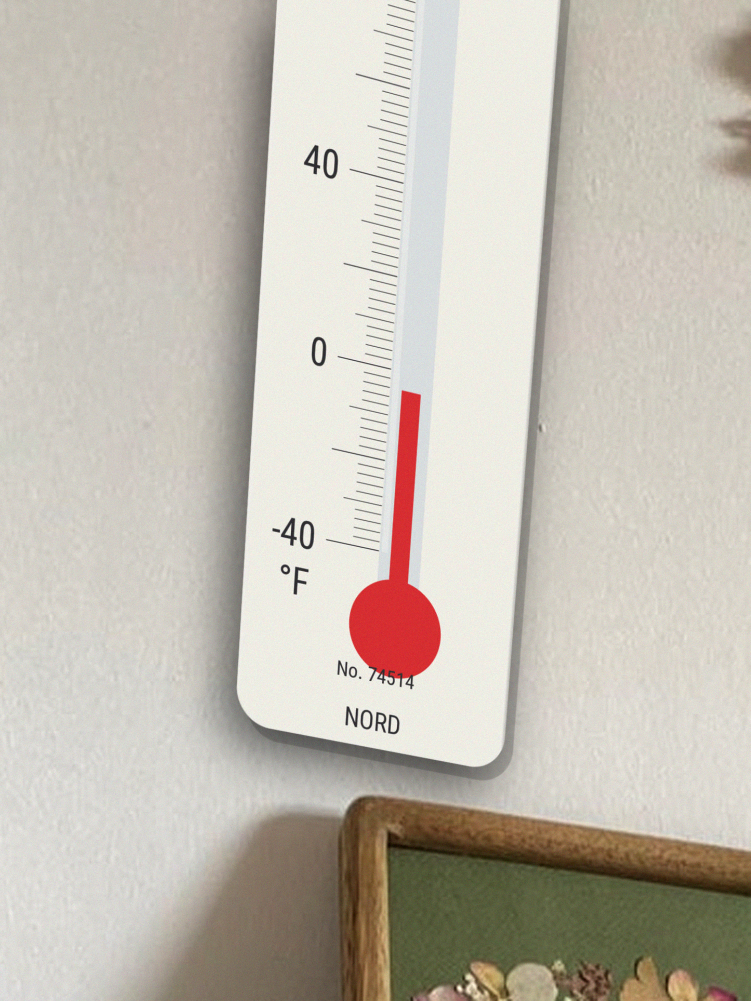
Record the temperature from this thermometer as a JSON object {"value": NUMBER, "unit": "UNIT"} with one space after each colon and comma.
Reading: {"value": -4, "unit": "°F"}
